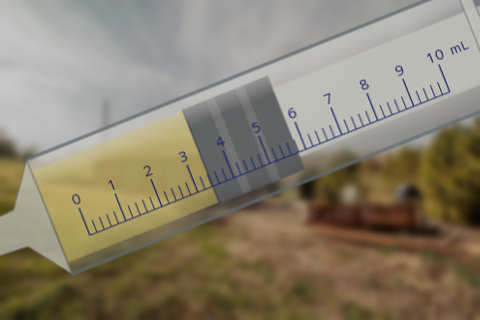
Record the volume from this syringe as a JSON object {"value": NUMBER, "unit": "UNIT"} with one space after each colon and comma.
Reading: {"value": 3.4, "unit": "mL"}
